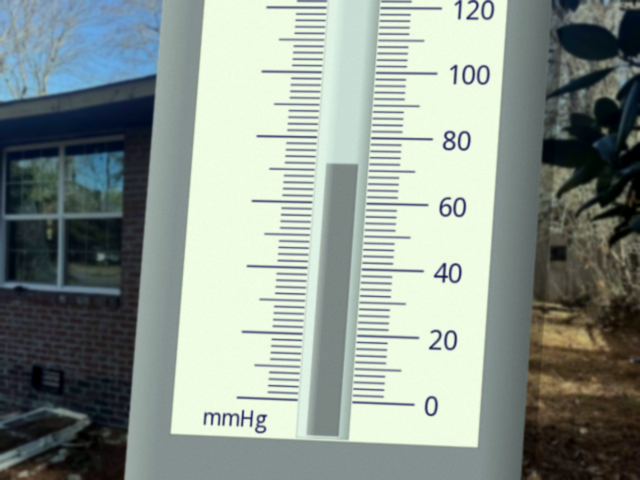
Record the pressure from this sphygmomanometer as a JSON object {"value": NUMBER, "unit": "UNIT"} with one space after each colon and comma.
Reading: {"value": 72, "unit": "mmHg"}
